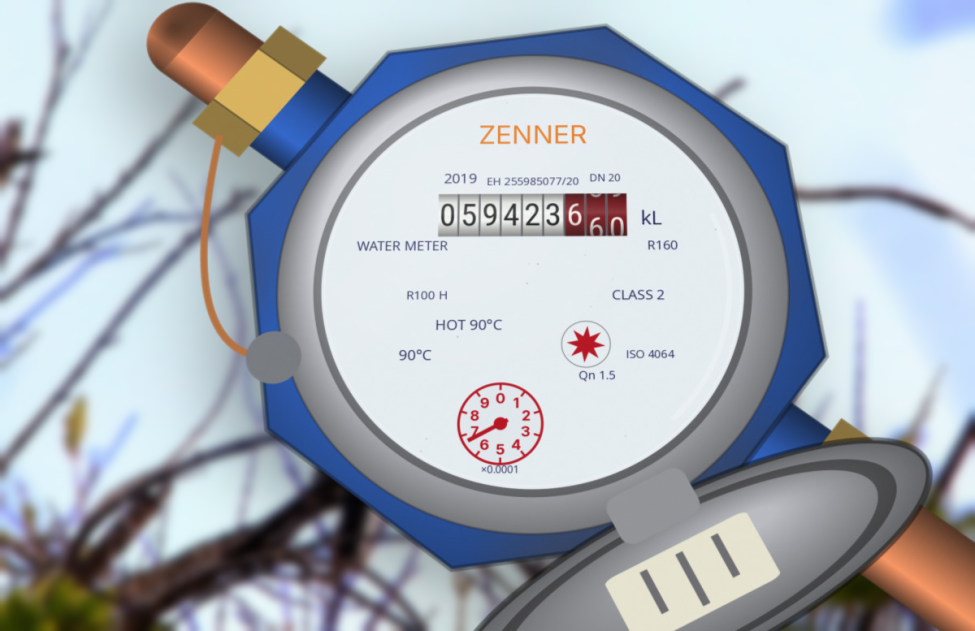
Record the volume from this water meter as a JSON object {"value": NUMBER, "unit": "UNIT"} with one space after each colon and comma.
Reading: {"value": 59423.6596, "unit": "kL"}
